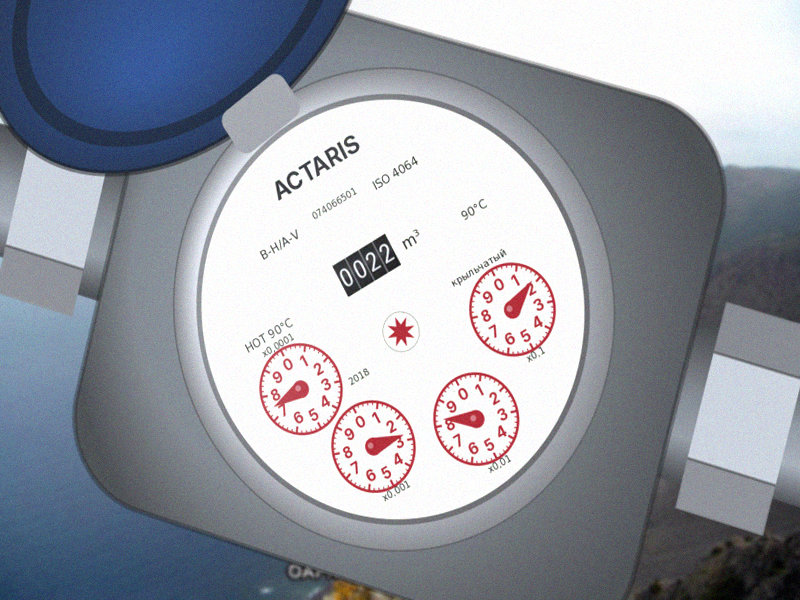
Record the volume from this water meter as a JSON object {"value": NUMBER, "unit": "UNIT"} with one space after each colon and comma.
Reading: {"value": 22.1827, "unit": "m³"}
